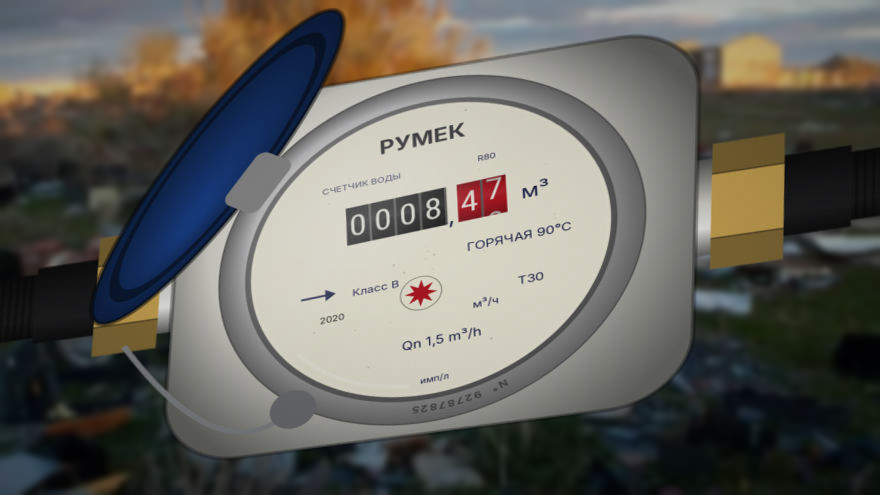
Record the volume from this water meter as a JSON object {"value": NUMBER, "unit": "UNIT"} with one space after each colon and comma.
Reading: {"value": 8.47, "unit": "m³"}
